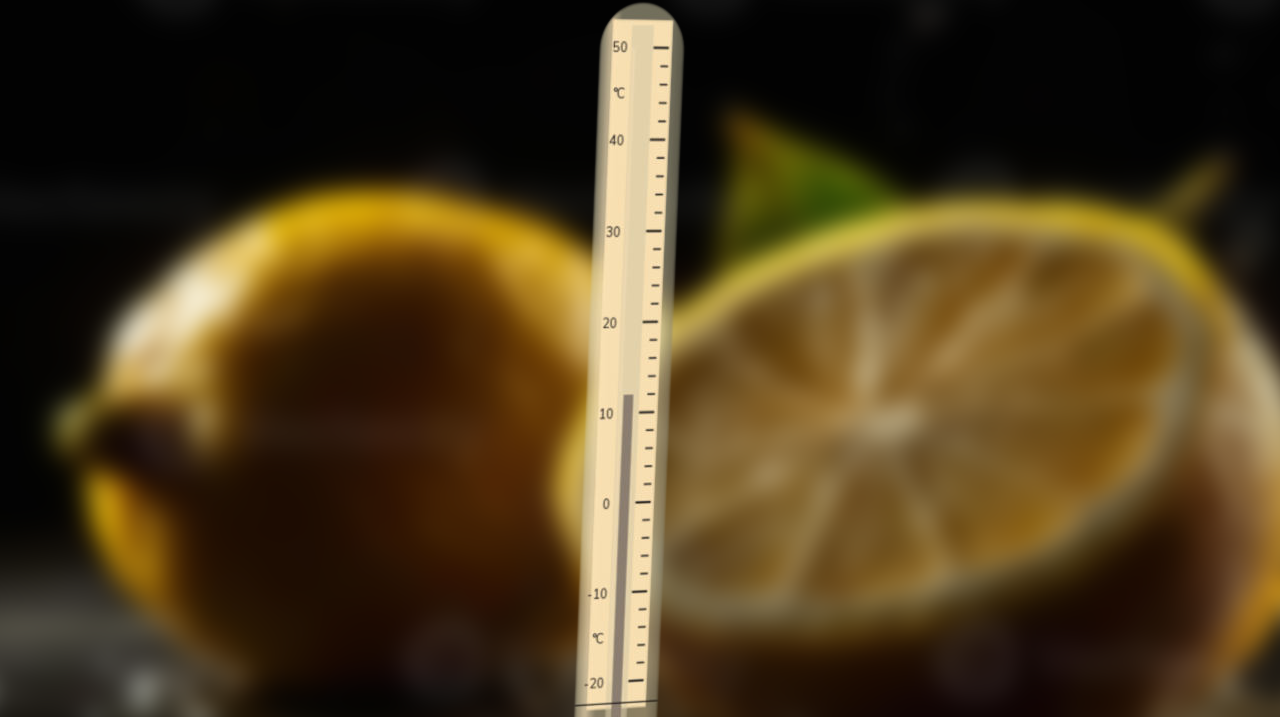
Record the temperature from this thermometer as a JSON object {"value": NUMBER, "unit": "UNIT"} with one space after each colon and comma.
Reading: {"value": 12, "unit": "°C"}
